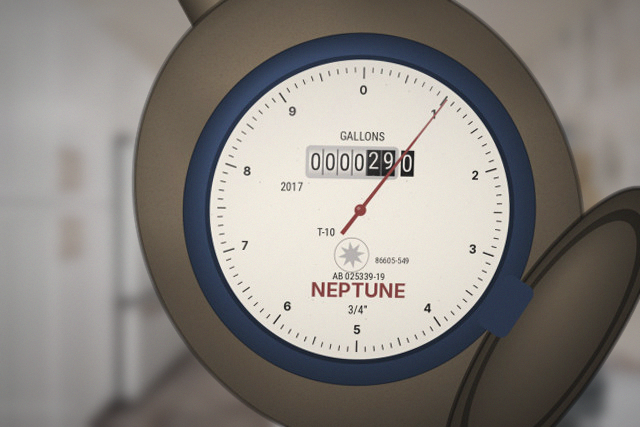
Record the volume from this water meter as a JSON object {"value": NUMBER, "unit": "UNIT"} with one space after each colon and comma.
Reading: {"value": 291.0, "unit": "gal"}
